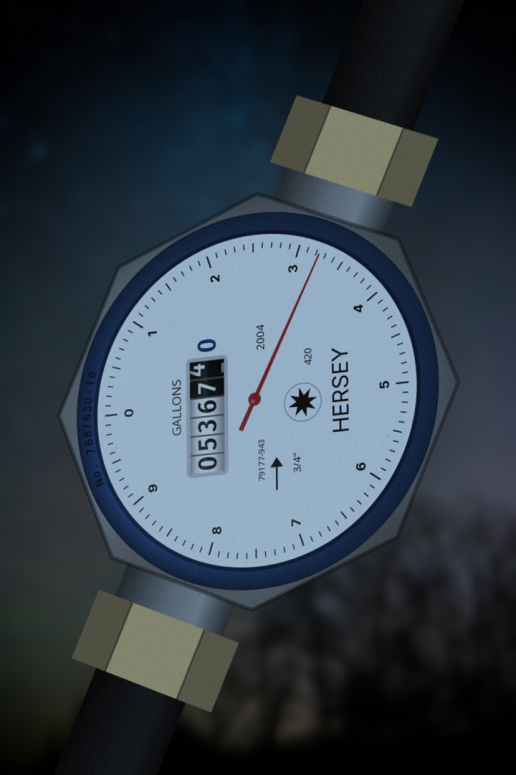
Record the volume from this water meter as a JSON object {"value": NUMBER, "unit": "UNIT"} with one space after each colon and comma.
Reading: {"value": 536743.2, "unit": "gal"}
